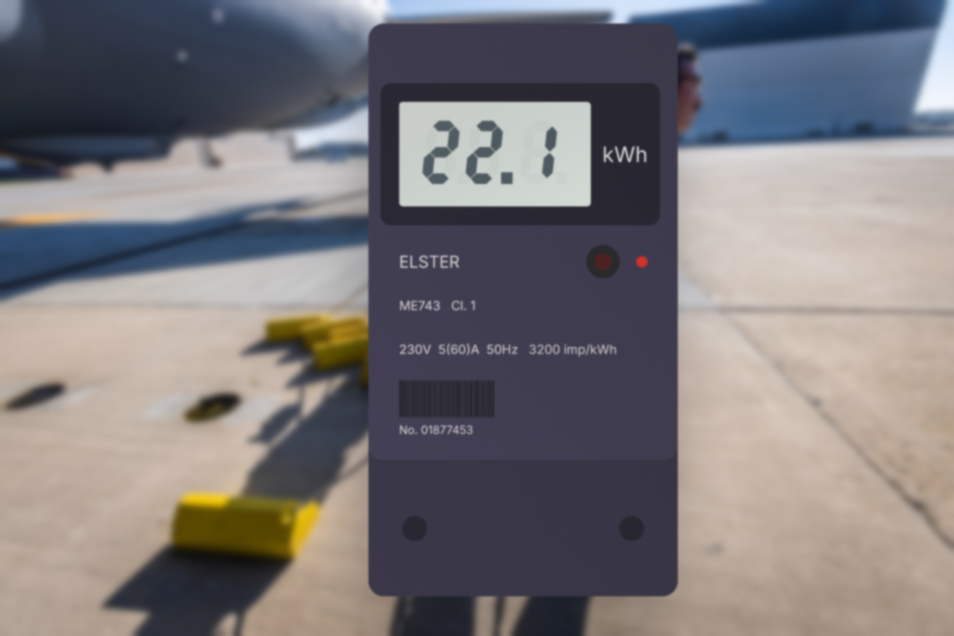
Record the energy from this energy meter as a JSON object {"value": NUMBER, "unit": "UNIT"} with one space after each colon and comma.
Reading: {"value": 22.1, "unit": "kWh"}
